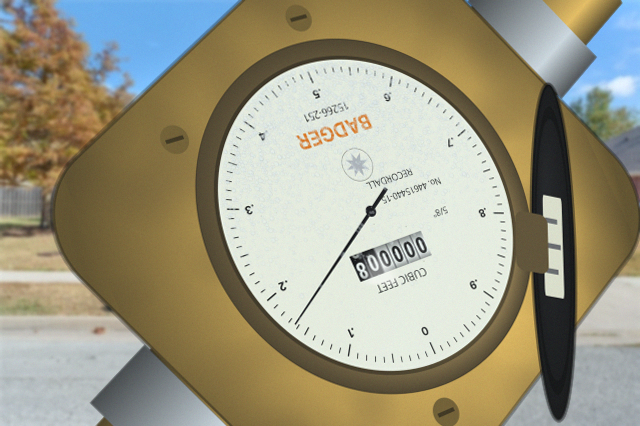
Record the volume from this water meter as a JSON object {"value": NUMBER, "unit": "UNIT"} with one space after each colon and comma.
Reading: {"value": 8.16, "unit": "ft³"}
